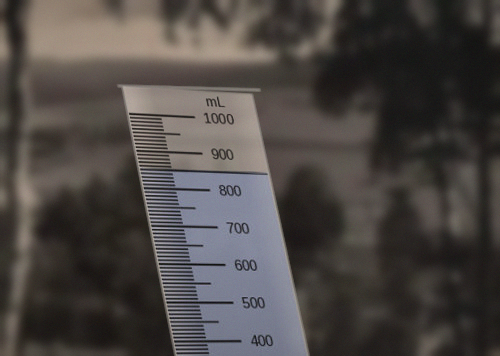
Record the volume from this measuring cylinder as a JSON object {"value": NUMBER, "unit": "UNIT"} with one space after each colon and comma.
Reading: {"value": 850, "unit": "mL"}
